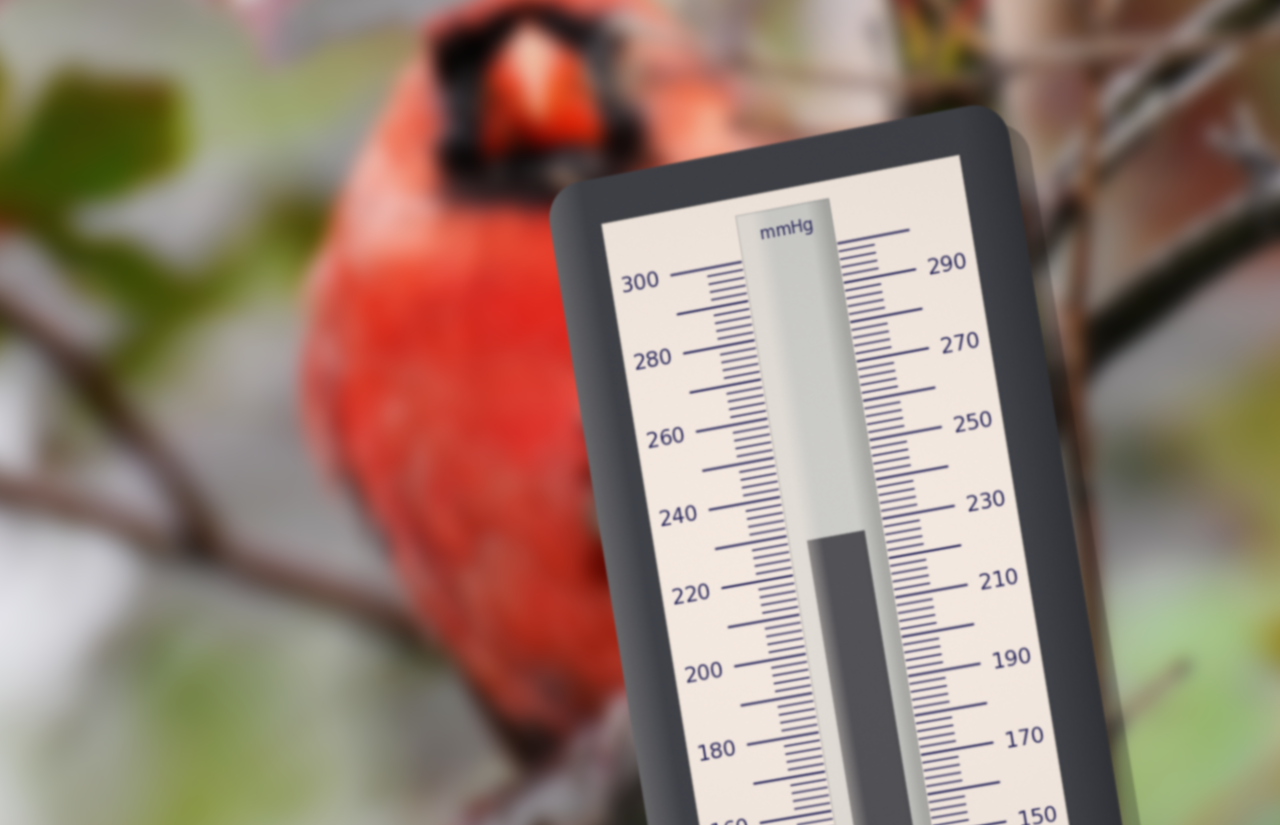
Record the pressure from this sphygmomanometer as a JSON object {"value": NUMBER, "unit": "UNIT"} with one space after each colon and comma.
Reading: {"value": 228, "unit": "mmHg"}
